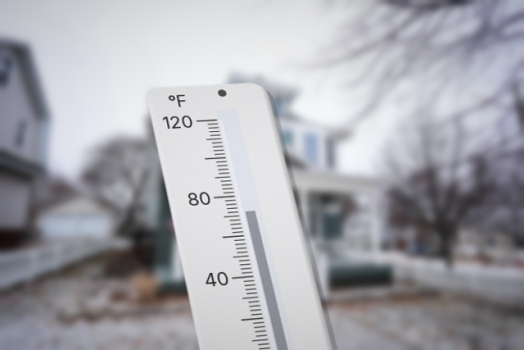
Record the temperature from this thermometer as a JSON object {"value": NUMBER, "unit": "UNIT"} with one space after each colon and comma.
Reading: {"value": 72, "unit": "°F"}
